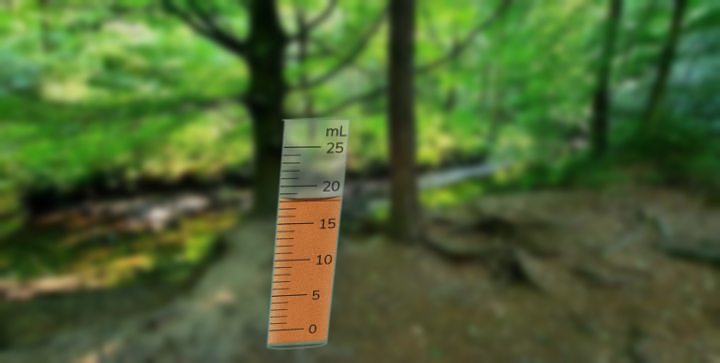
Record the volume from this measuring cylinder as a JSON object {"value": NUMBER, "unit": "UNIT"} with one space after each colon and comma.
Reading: {"value": 18, "unit": "mL"}
